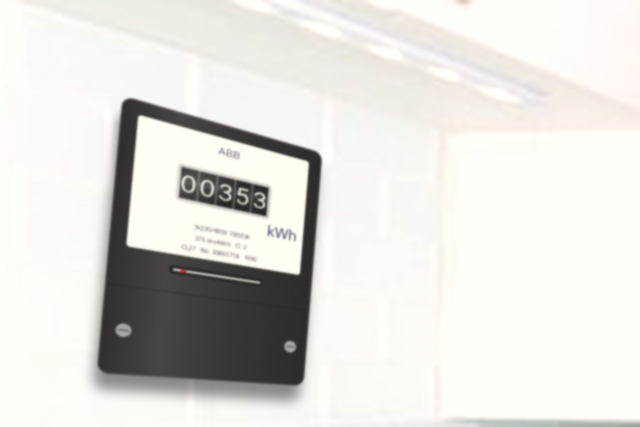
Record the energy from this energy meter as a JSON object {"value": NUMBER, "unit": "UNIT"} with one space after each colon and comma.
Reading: {"value": 353, "unit": "kWh"}
